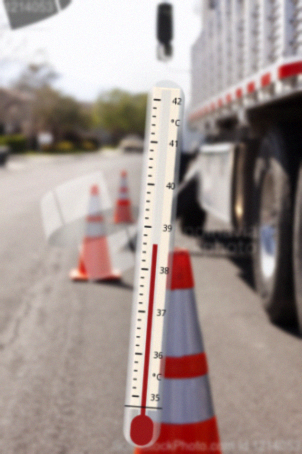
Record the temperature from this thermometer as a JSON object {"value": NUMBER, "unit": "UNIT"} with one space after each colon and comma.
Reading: {"value": 38.6, "unit": "°C"}
